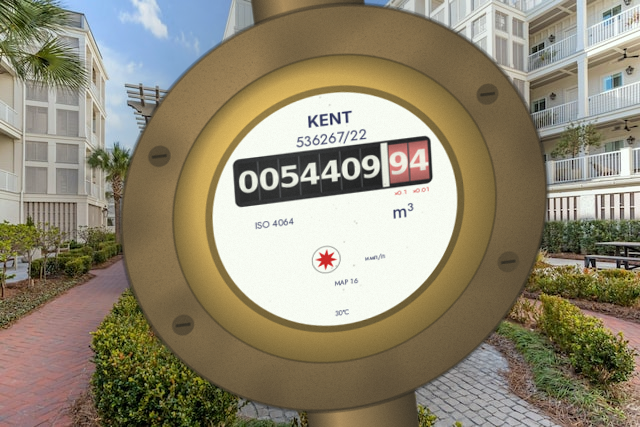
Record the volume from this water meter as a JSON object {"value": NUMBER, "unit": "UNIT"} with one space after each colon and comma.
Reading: {"value": 54409.94, "unit": "m³"}
